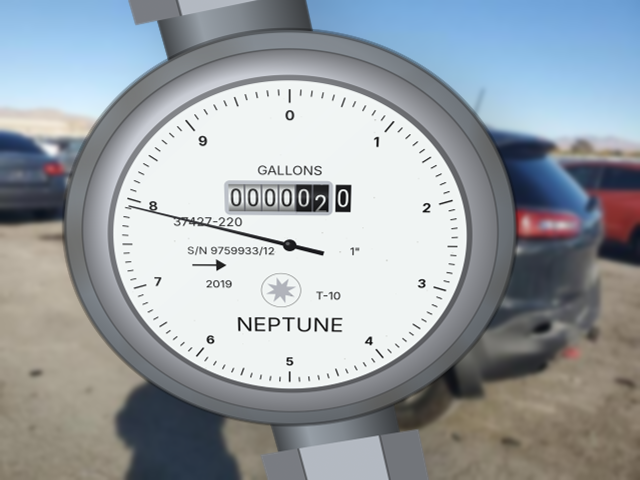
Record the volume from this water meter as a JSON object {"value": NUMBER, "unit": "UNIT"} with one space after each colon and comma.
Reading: {"value": 17.9, "unit": "gal"}
